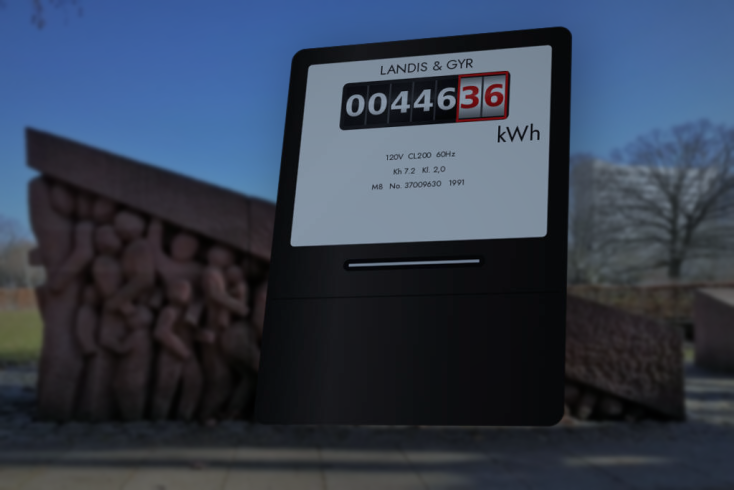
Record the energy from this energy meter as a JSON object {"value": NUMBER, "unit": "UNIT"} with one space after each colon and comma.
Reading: {"value": 446.36, "unit": "kWh"}
